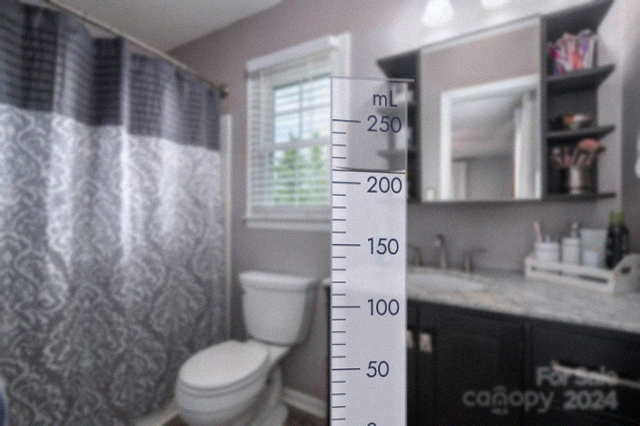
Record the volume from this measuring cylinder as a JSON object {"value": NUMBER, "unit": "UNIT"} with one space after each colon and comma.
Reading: {"value": 210, "unit": "mL"}
